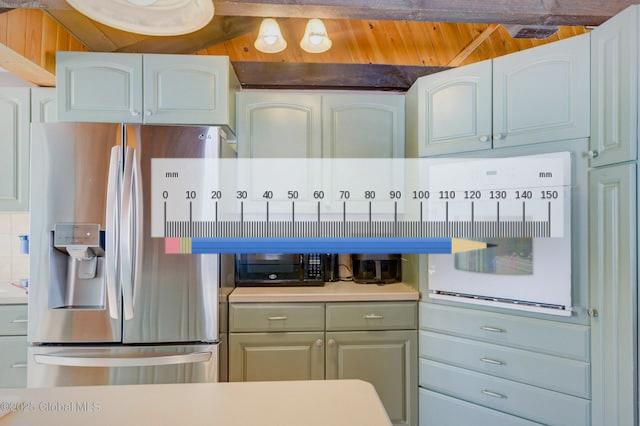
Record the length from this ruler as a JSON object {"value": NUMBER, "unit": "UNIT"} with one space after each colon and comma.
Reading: {"value": 130, "unit": "mm"}
